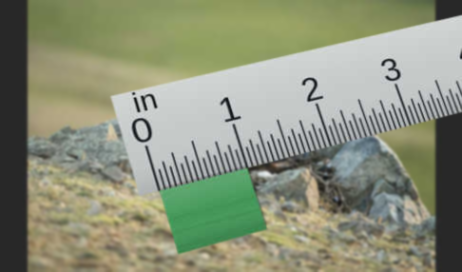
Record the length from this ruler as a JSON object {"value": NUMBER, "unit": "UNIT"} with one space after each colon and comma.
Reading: {"value": 1, "unit": "in"}
